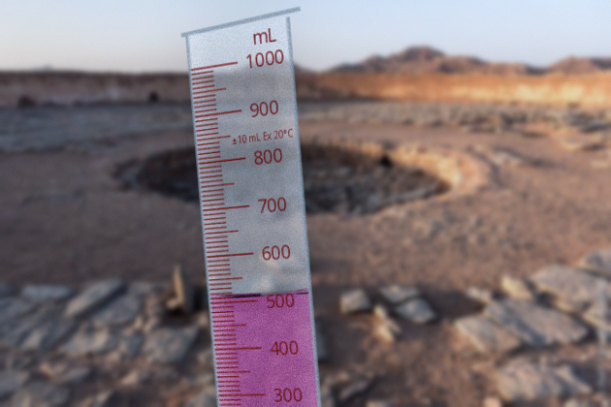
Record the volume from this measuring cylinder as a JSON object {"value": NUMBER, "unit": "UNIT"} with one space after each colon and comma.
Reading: {"value": 510, "unit": "mL"}
